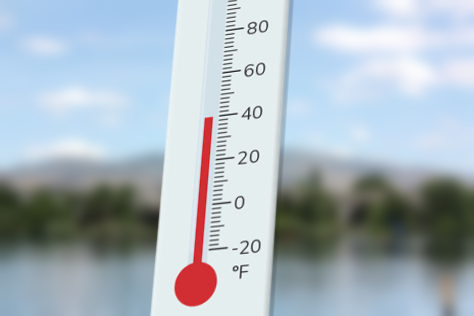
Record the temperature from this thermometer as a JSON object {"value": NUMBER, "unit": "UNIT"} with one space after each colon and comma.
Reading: {"value": 40, "unit": "°F"}
